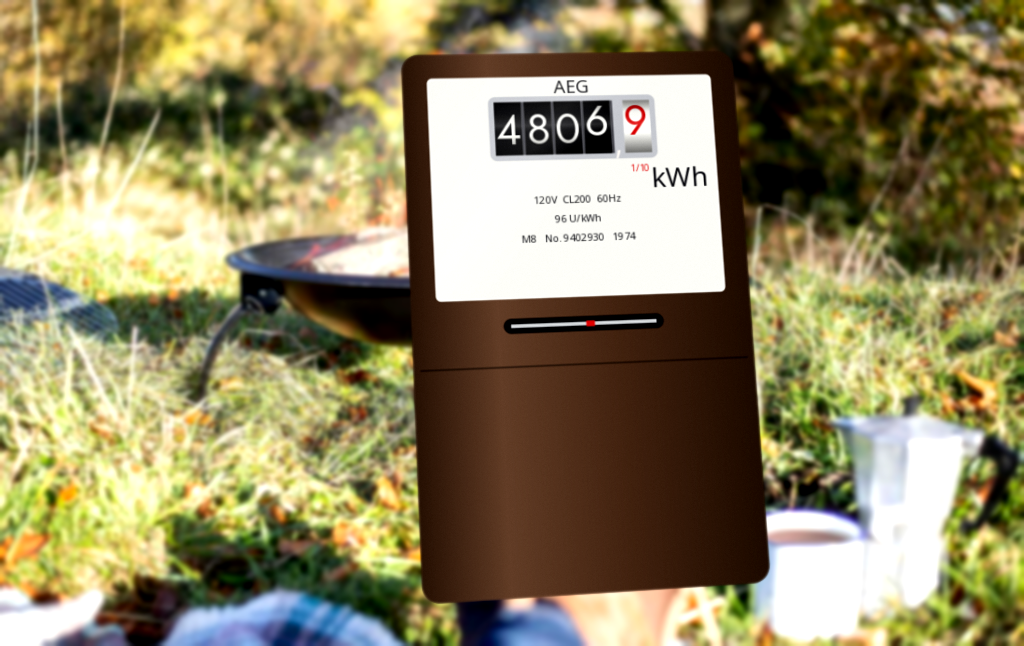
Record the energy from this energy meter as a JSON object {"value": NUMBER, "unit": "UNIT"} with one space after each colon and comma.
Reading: {"value": 4806.9, "unit": "kWh"}
